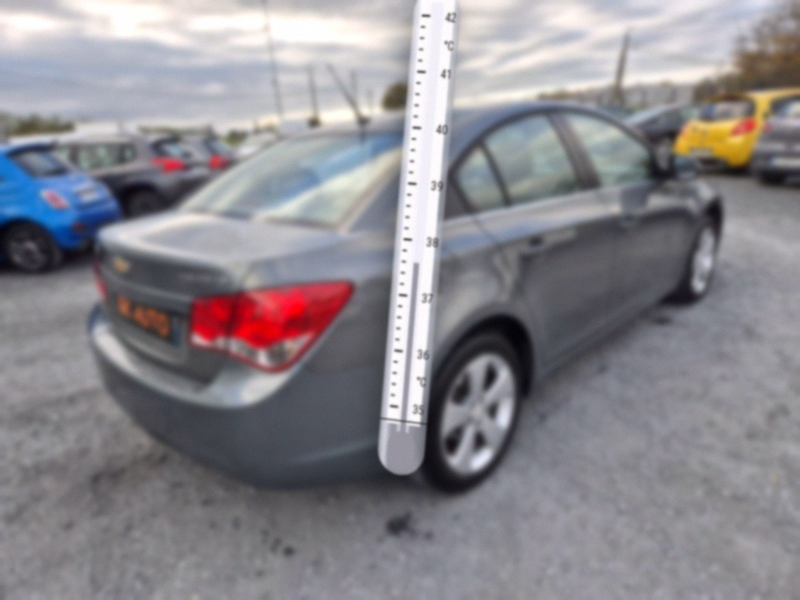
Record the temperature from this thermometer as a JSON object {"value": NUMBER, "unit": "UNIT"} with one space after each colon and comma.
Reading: {"value": 37.6, "unit": "°C"}
